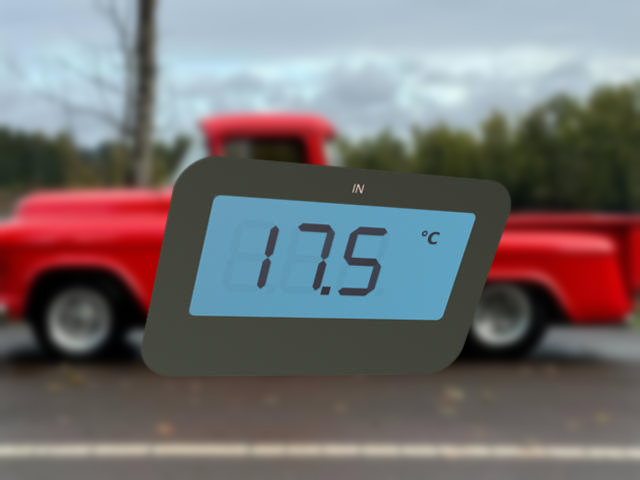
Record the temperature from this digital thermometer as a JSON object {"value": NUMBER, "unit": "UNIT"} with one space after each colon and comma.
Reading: {"value": 17.5, "unit": "°C"}
